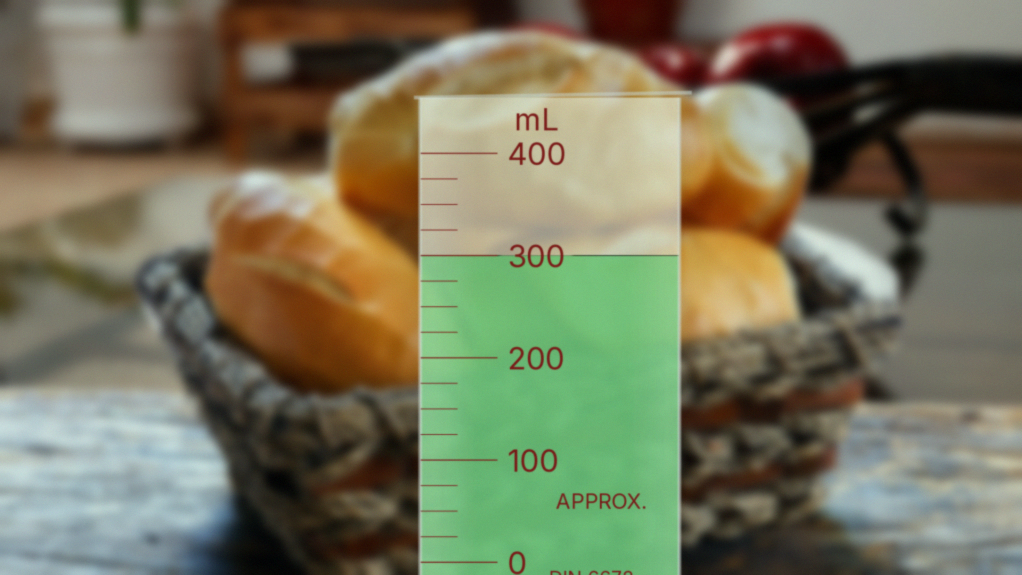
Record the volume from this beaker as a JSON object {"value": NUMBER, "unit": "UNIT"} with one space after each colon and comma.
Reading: {"value": 300, "unit": "mL"}
